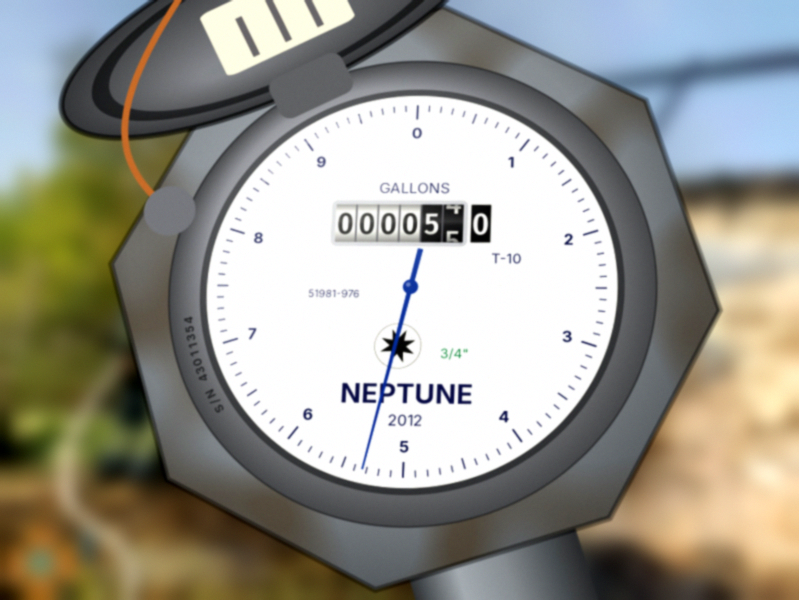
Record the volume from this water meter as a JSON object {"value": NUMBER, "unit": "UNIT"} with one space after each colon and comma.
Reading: {"value": 545.3, "unit": "gal"}
